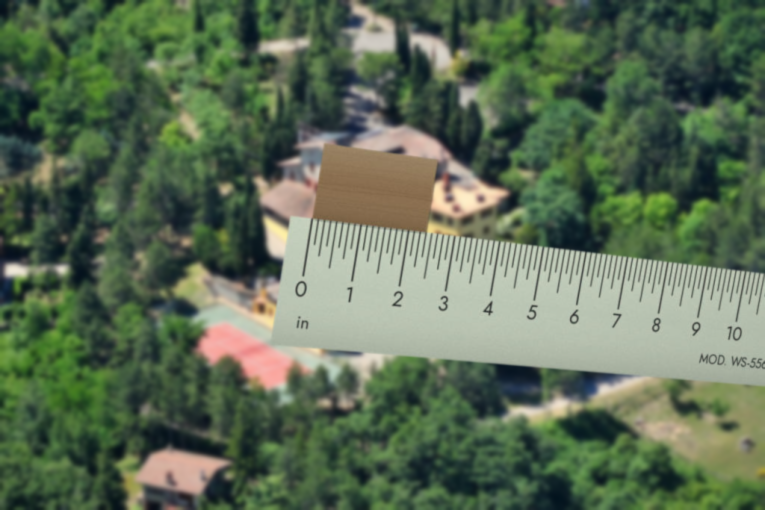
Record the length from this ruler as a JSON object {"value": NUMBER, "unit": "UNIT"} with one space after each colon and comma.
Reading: {"value": 2.375, "unit": "in"}
